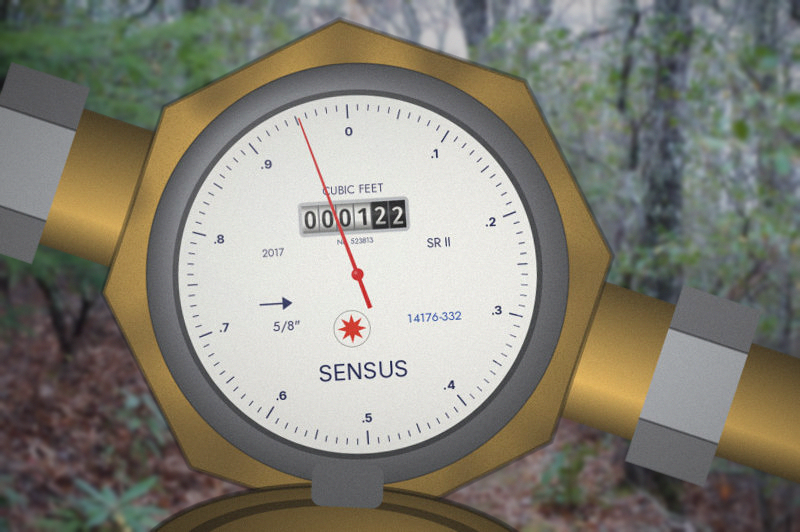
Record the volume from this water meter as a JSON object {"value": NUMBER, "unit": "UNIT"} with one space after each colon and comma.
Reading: {"value": 121.95, "unit": "ft³"}
